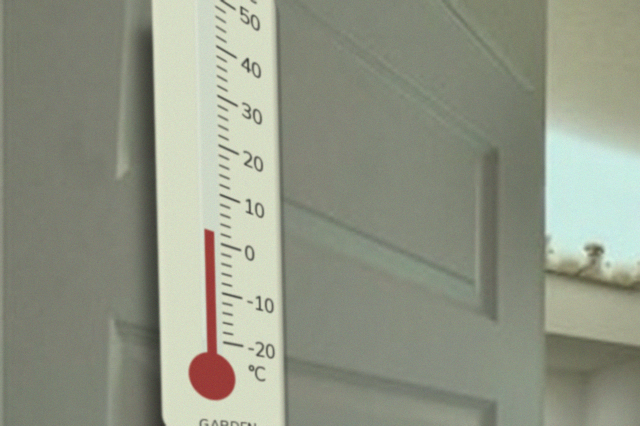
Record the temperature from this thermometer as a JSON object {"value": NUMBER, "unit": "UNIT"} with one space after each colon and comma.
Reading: {"value": 2, "unit": "°C"}
